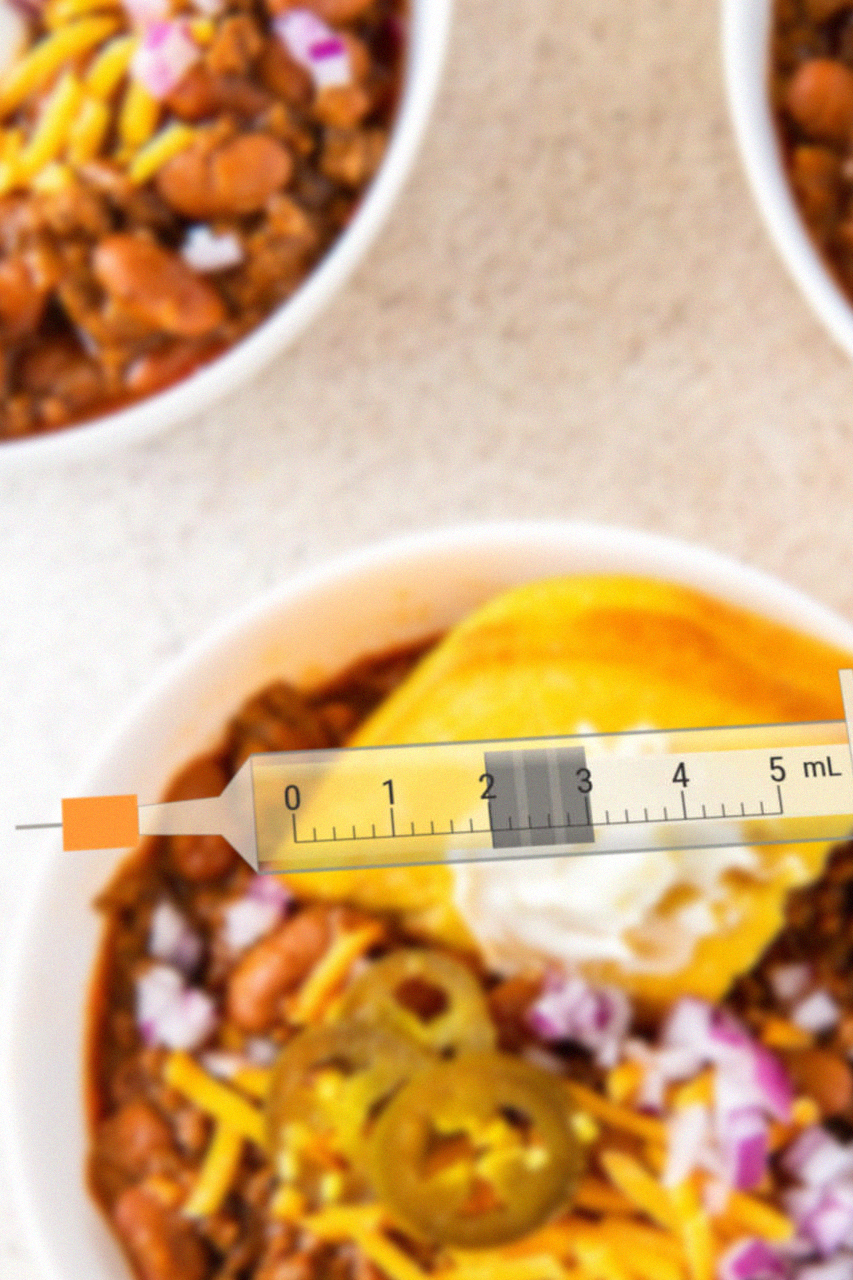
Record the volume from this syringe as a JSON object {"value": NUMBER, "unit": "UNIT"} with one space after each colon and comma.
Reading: {"value": 2, "unit": "mL"}
